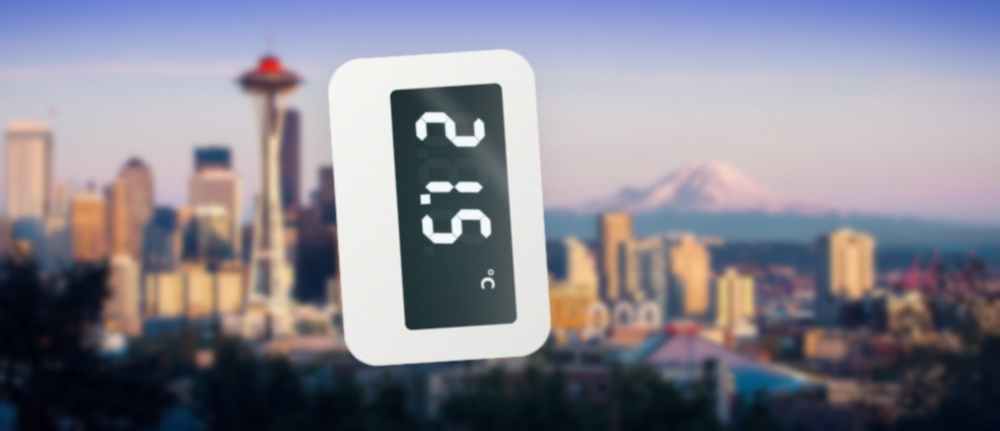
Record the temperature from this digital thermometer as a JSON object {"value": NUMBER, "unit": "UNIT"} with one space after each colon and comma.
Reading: {"value": 21.5, "unit": "°C"}
